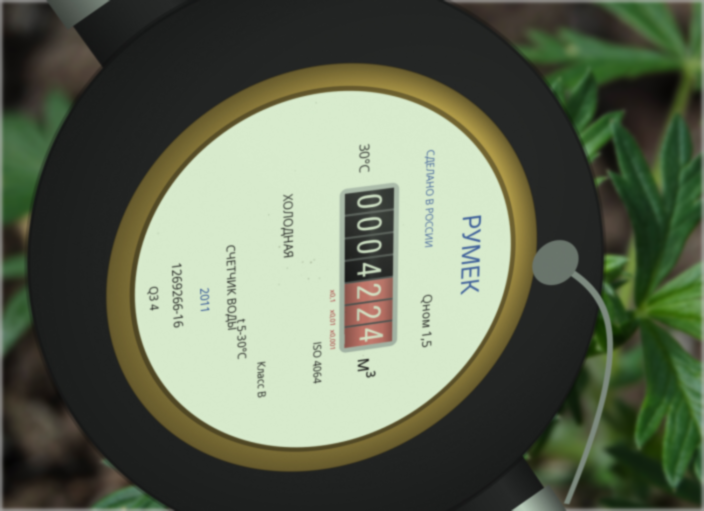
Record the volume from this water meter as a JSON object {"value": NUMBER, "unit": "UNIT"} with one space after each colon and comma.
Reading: {"value": 4.224, "unit": "m³"}
